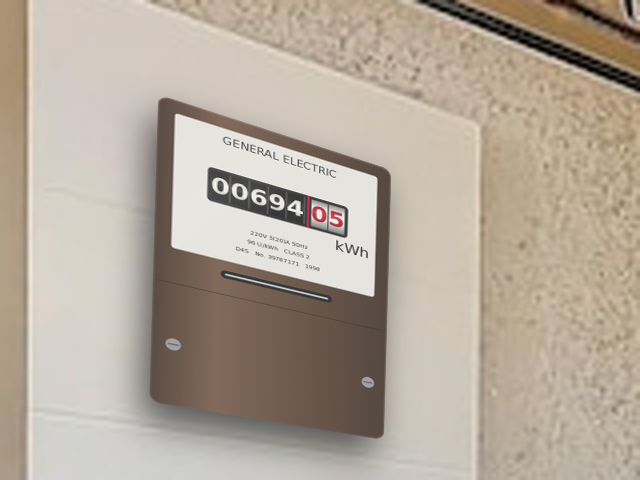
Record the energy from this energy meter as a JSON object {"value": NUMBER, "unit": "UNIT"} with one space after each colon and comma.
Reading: {"value": 694.05, "unit": "kWh"}
